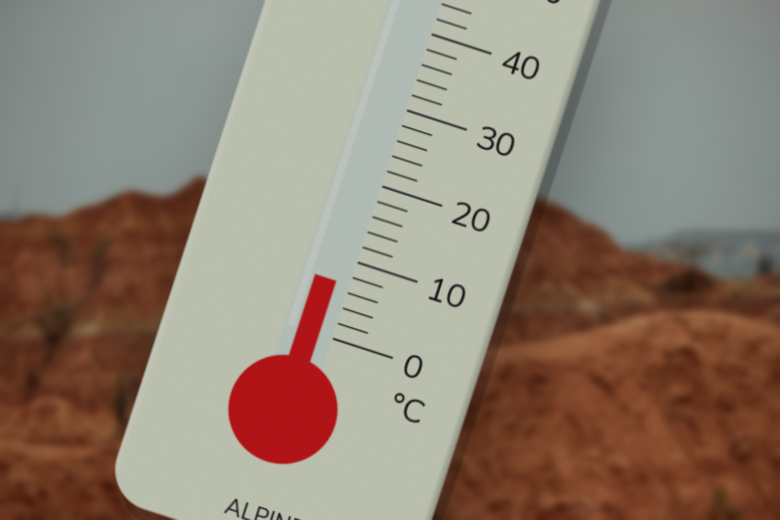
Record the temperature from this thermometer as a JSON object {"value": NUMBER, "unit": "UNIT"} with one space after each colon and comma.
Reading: {"value": 7, "unit": "°C"}
